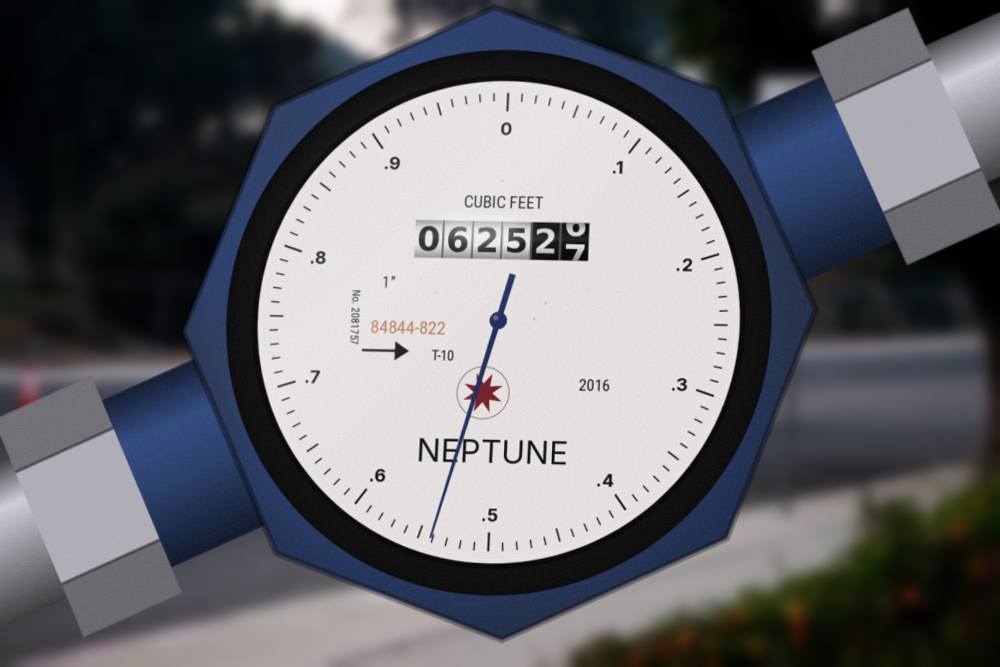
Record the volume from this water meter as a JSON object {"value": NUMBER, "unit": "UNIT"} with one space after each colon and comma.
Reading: {"value": 62526.54, "unit": "ft³"}
